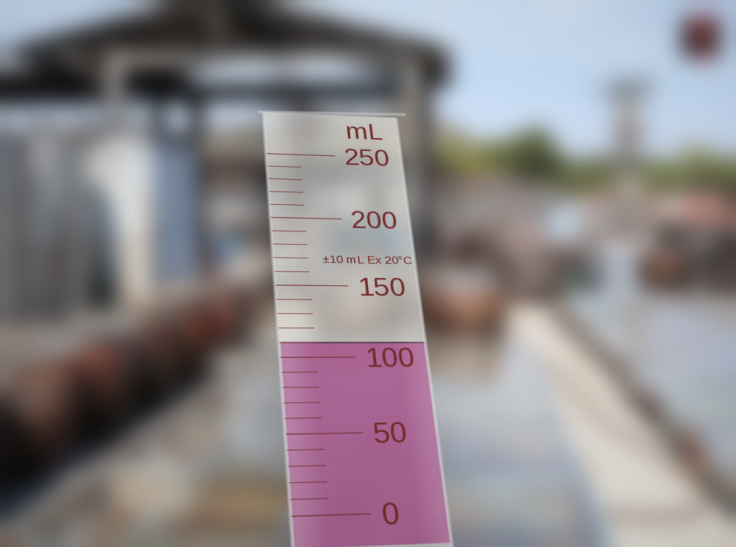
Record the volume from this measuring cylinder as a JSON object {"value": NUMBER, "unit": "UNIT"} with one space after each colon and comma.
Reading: {"value": 110, "unit": "mL"}
